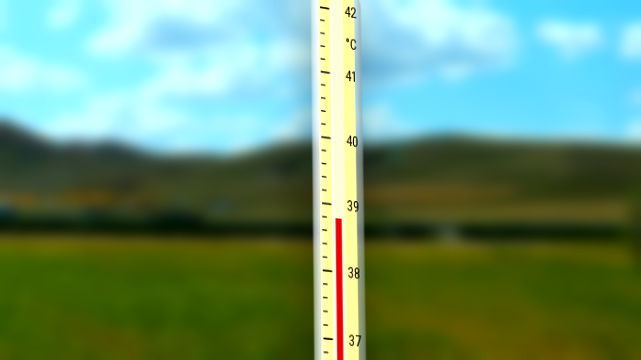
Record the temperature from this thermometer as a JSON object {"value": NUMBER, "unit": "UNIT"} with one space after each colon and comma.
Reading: {"value": 38.8, "unit": "°C"}
